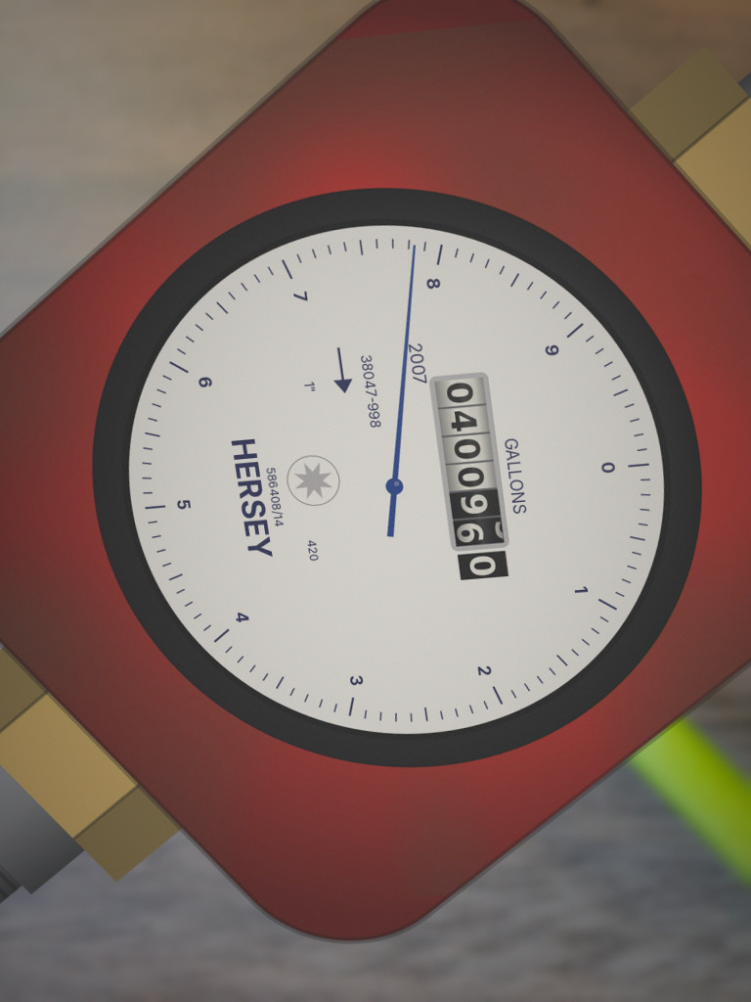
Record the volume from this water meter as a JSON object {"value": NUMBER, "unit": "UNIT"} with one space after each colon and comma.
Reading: {"value": 400957.8, "unit": "gal"}
